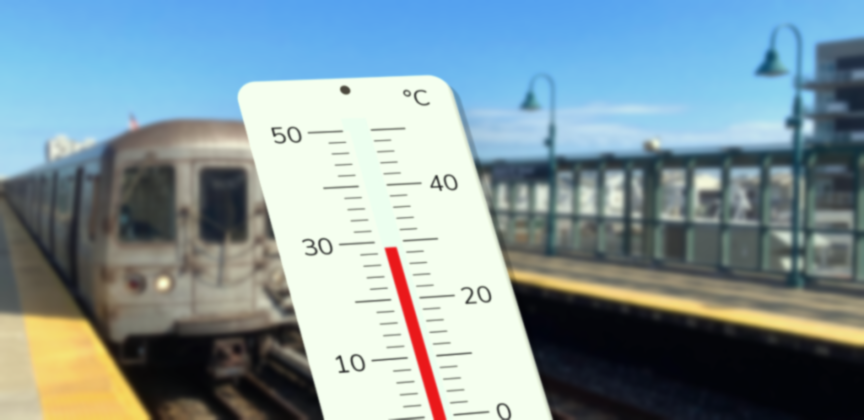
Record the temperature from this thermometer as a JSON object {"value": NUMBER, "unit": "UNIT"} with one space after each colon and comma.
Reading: {"value": 29, "unit": "°C"}
